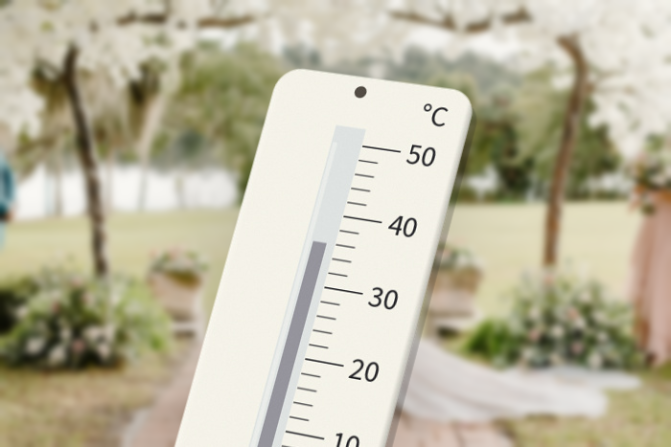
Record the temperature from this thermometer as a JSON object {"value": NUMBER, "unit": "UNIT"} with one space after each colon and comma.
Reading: {"value": 36, "unit": "°C"}
